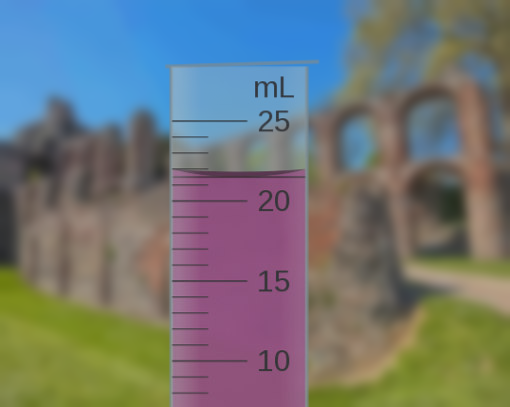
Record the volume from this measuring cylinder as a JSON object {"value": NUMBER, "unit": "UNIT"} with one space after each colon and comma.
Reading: {"value": 21.5, "unit": "mL"}
